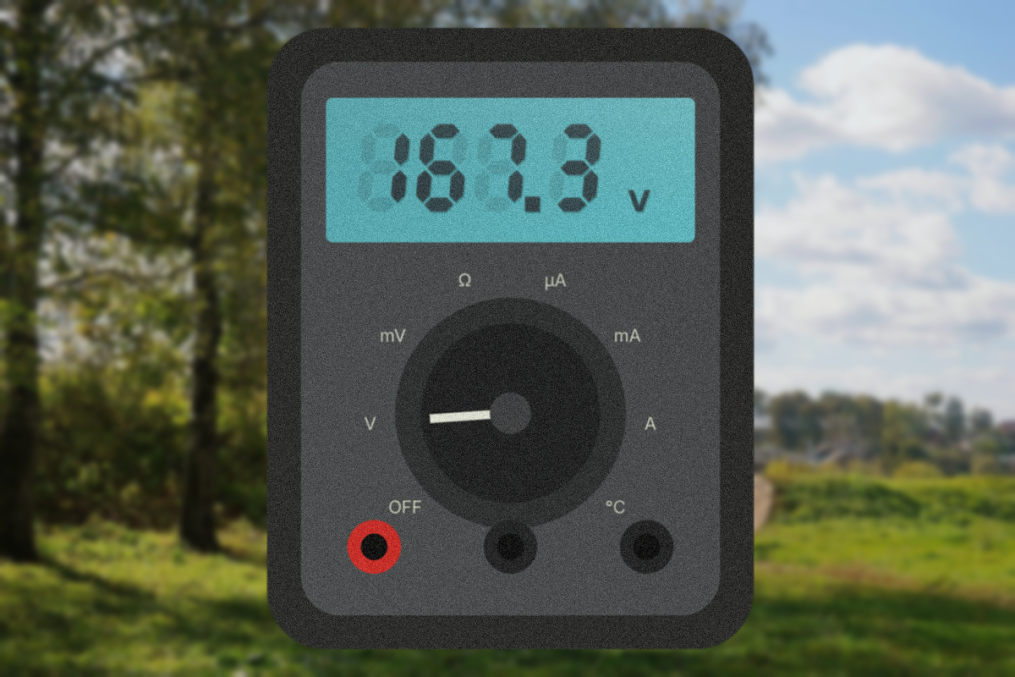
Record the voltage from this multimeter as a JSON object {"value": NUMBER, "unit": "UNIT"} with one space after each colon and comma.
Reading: {"value": 167.3, "unit": "V"}
